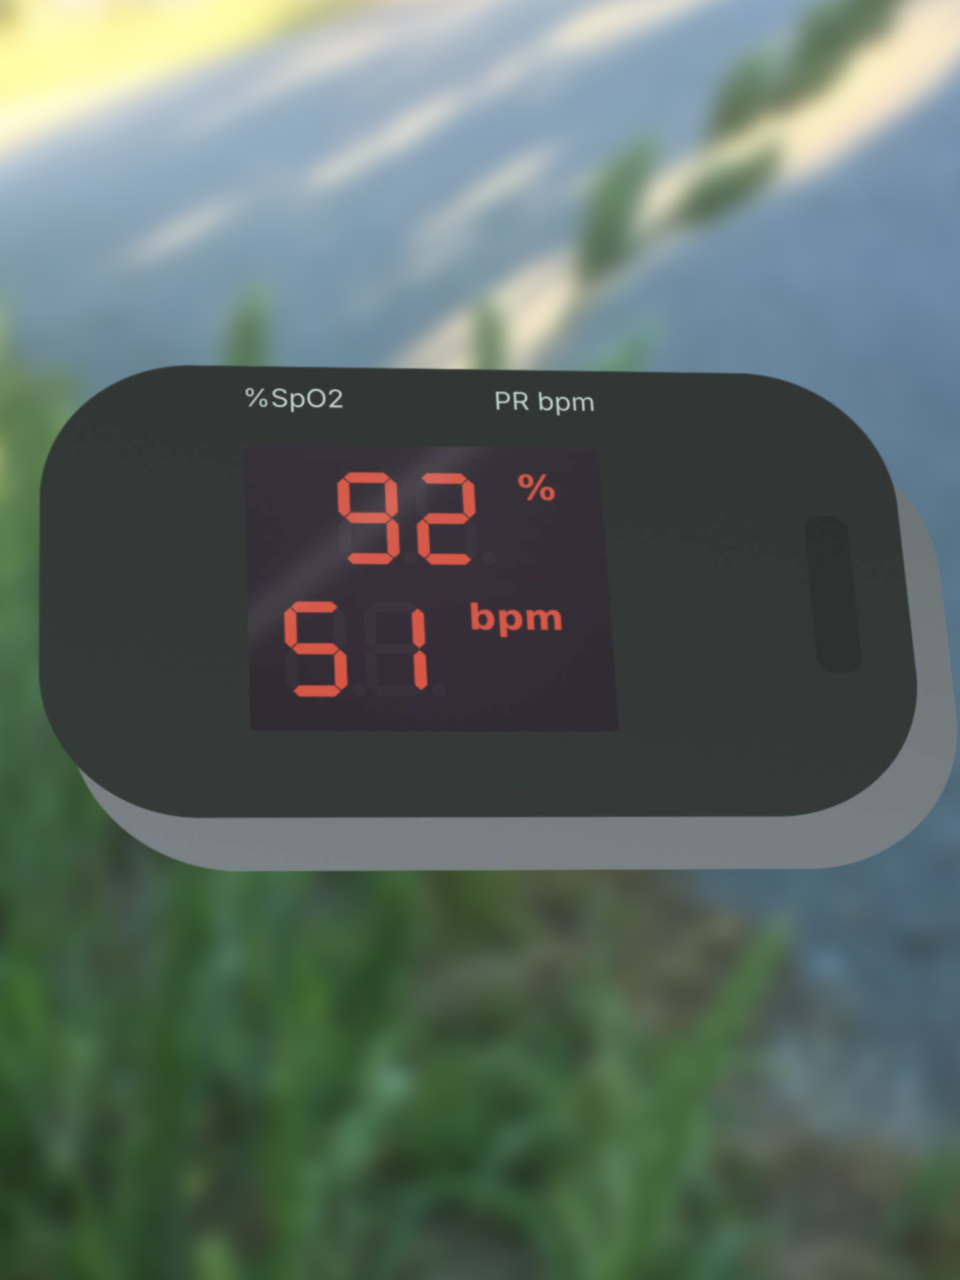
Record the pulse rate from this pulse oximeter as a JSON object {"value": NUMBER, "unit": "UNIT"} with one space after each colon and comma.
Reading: {"value": 51, "unit": "bpm"}
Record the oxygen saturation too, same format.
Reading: {"value": 92, "unit": "%"}
